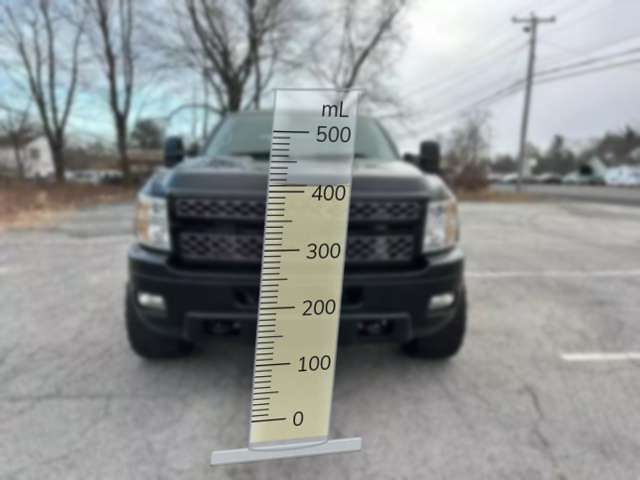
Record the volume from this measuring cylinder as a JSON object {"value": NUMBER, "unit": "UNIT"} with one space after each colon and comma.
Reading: {"value": 410, "unit": "mL"}
